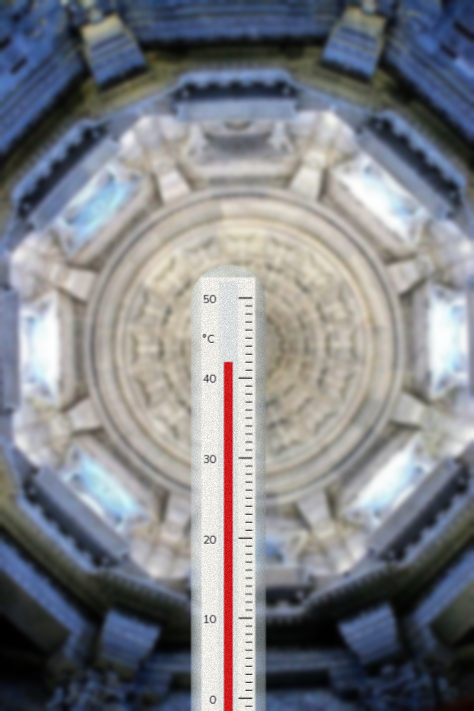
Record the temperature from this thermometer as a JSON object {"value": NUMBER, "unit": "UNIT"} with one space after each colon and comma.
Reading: {"value": 42, "unit": "°C"}
